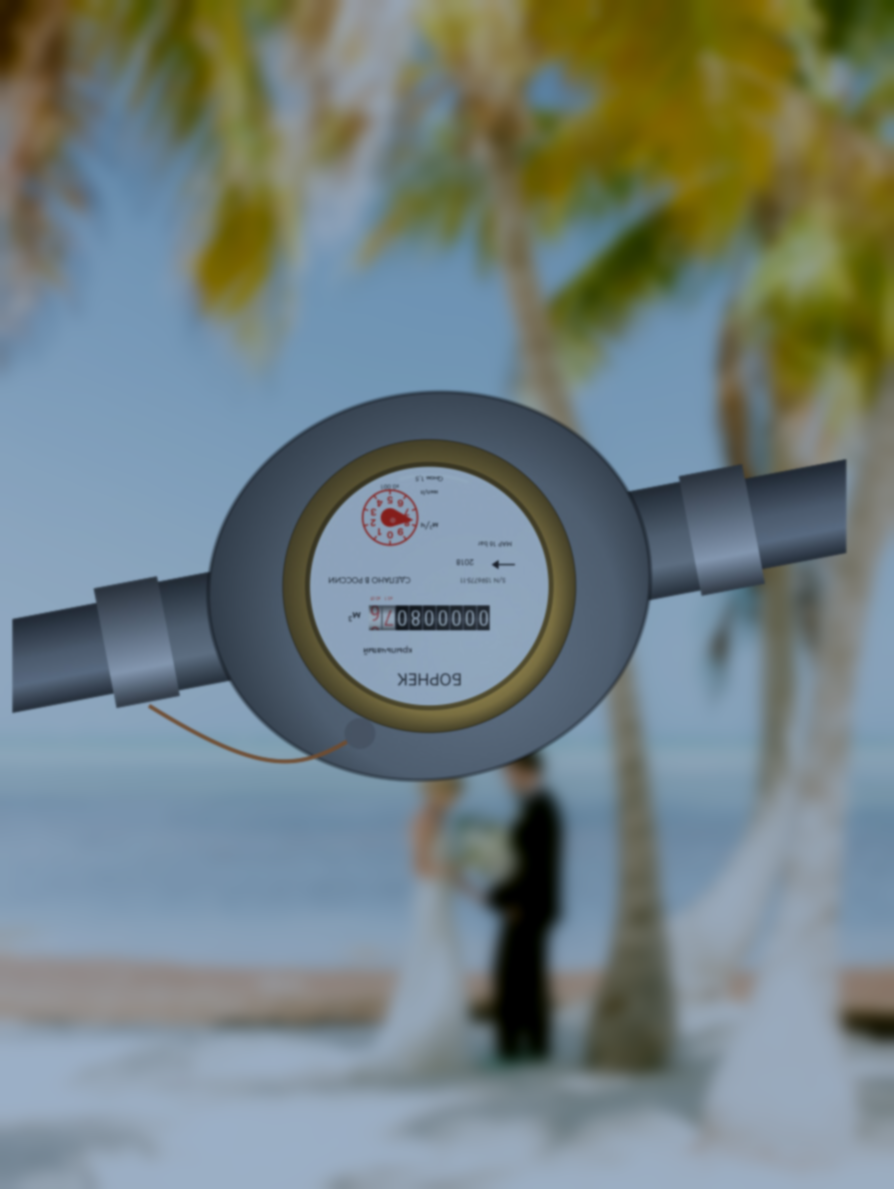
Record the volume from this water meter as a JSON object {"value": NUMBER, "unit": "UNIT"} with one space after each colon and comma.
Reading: {"value": 80.757, "unit": "m³"}
